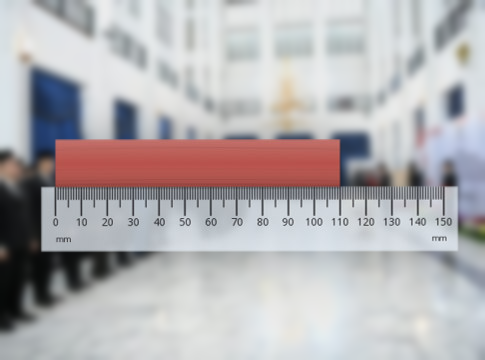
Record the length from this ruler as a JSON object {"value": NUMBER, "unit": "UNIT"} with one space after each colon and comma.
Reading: {"value": 110, "unit": "mm"}
